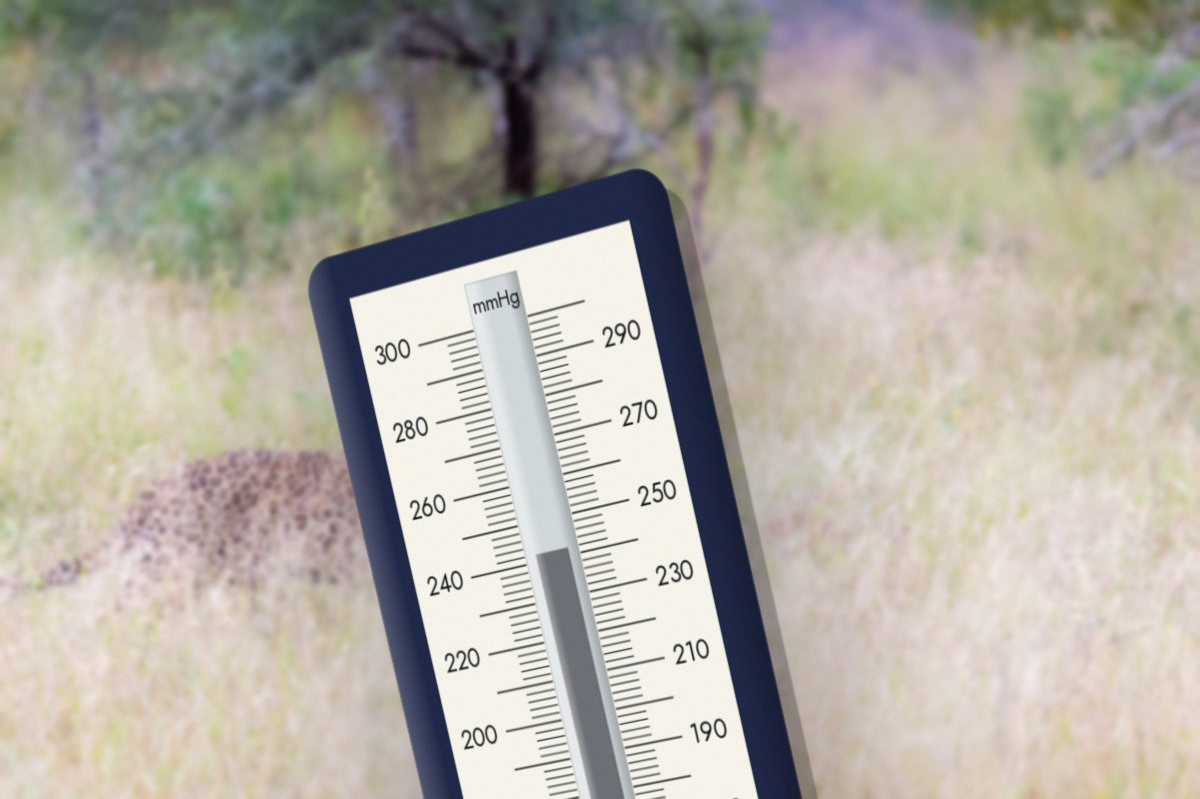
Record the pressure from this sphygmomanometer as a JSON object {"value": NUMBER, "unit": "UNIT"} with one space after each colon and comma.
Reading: {"value": 242, "unit": "mmHg"}
